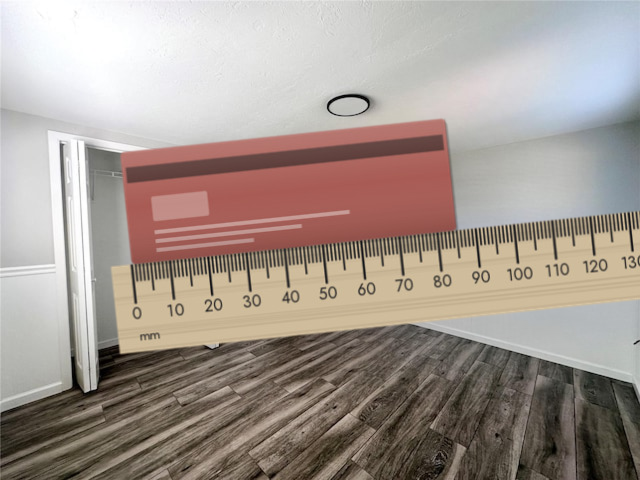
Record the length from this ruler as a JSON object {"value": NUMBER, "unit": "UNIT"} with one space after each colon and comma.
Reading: {"value": 85, "unit": "mm"}
